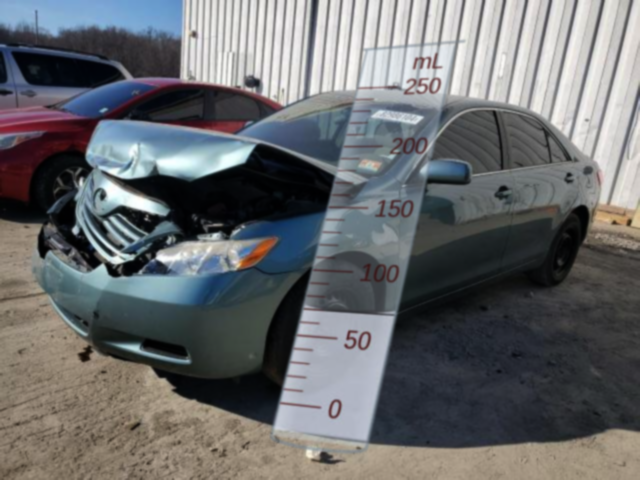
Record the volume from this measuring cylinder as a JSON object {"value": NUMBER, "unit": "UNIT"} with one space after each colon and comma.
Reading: {"value": 70, "unit": "mL"}
